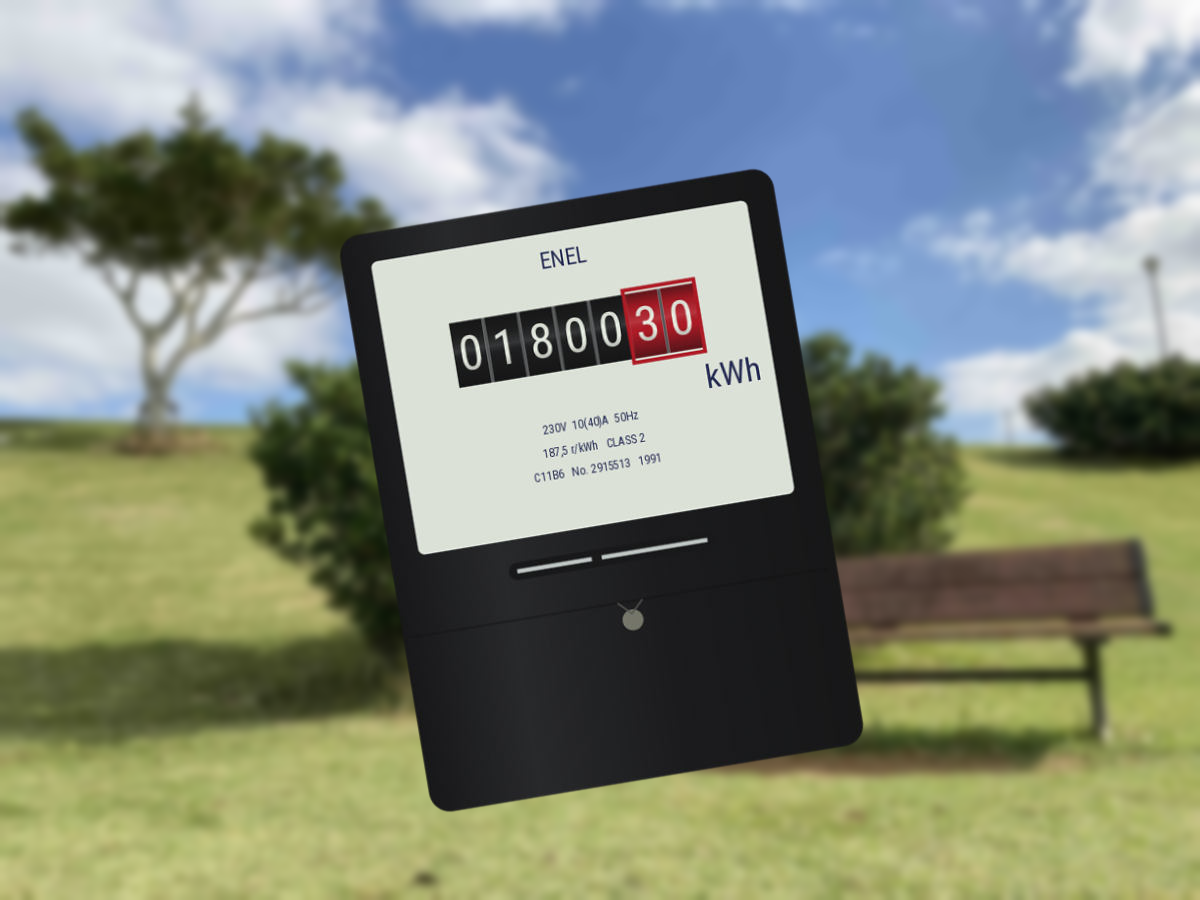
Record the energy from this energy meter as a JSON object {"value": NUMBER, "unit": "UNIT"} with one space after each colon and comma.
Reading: {"value": 1800.30, "unit": "kWh"}
